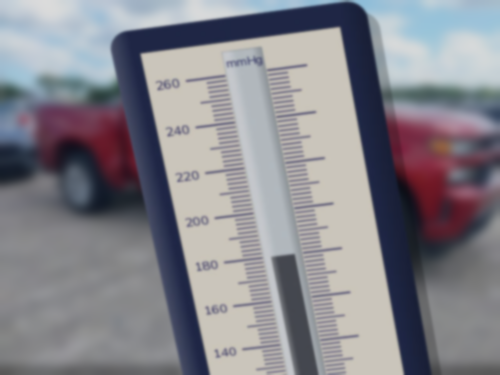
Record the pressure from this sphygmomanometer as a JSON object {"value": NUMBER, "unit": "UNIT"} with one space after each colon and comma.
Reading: {"value": 180, "unit": "mmHg"}
